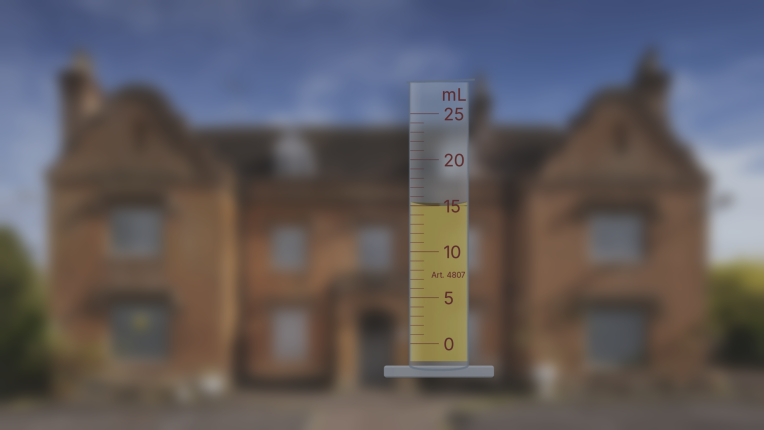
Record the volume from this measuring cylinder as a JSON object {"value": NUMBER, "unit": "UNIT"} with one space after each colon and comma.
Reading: {"value": 15, "unit": "mL"}
